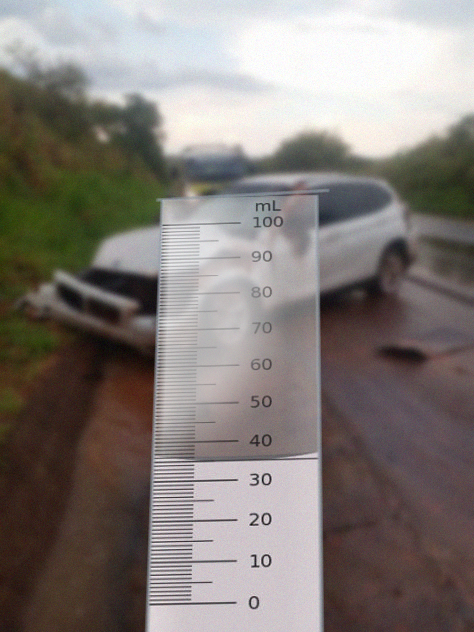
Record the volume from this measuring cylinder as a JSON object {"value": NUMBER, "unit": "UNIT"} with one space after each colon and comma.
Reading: {"value": 35, "unit": "mL"}
